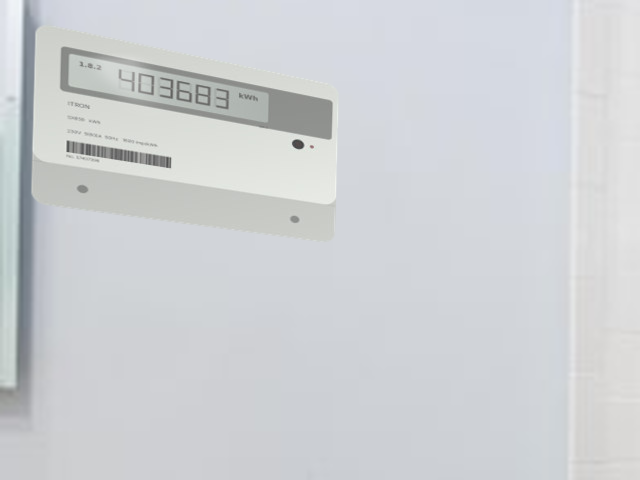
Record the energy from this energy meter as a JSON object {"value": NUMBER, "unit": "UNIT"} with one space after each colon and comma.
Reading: {"value": 403683, "unit": "kWh"}
